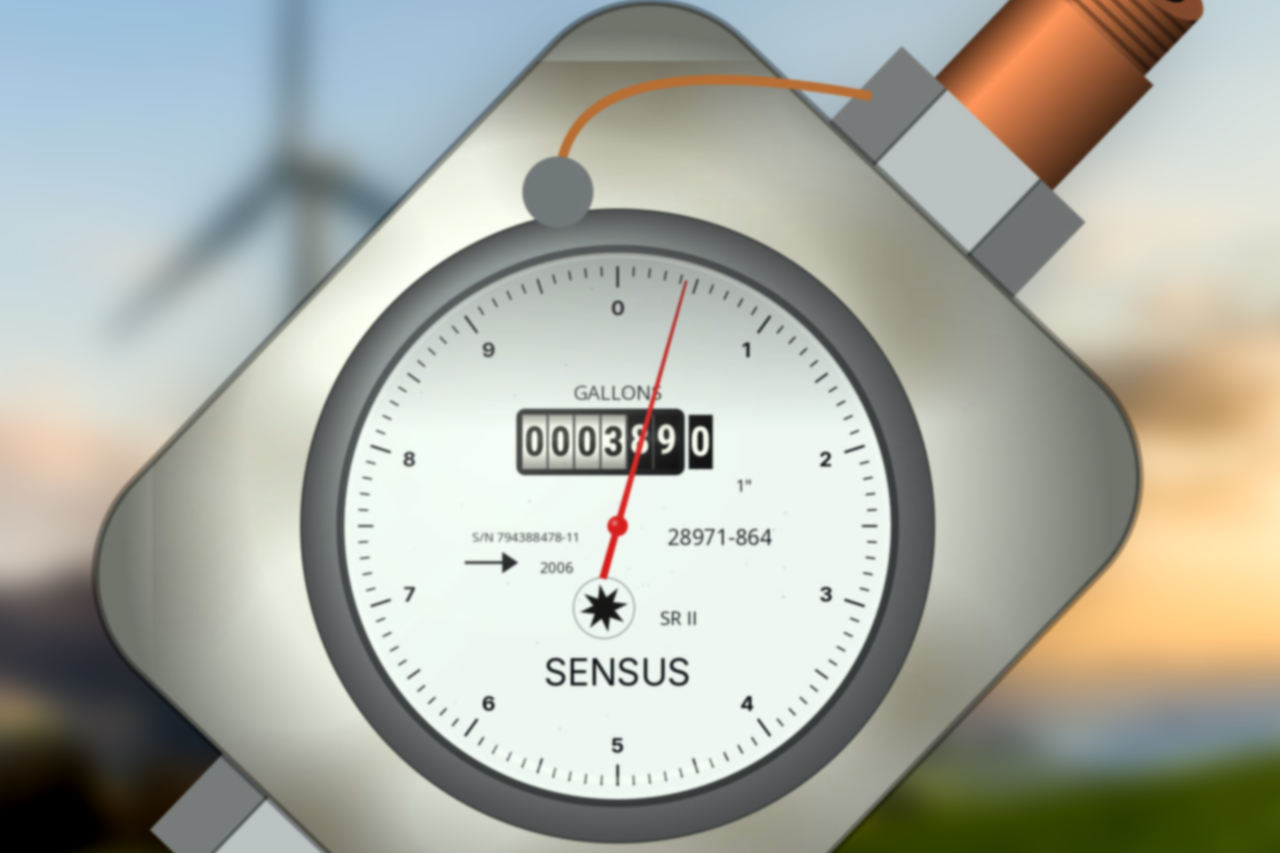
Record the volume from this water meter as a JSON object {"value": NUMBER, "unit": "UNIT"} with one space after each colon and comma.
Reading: {"value": 3890.4, "unit": "gal"}
